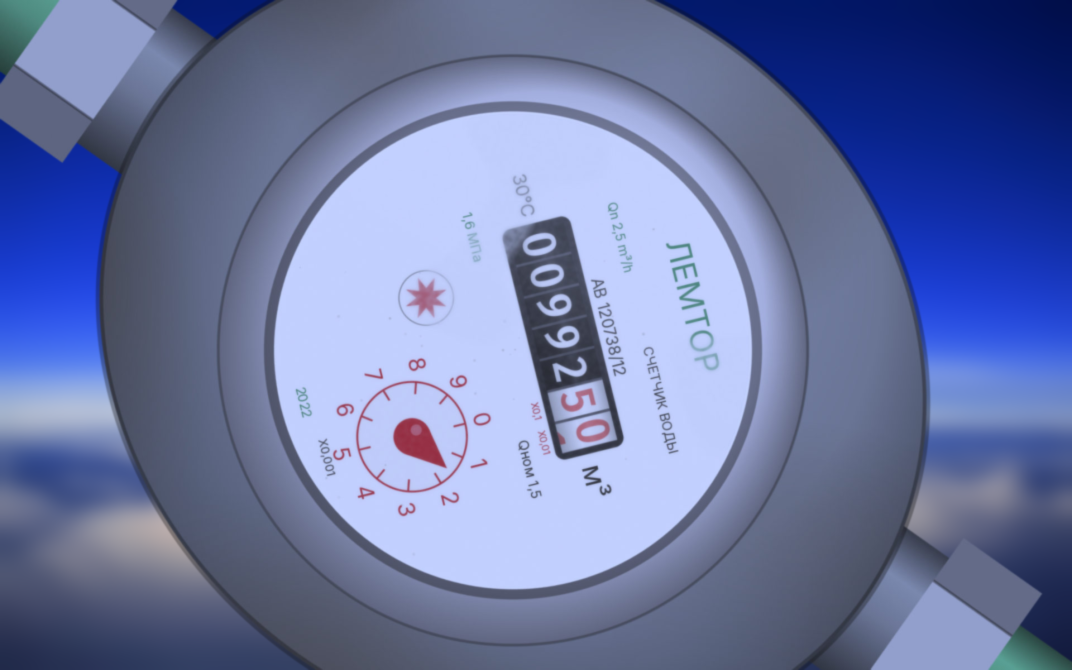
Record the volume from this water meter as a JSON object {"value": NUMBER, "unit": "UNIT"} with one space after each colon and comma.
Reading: {"value": 992.501, "unit": "m³"}
